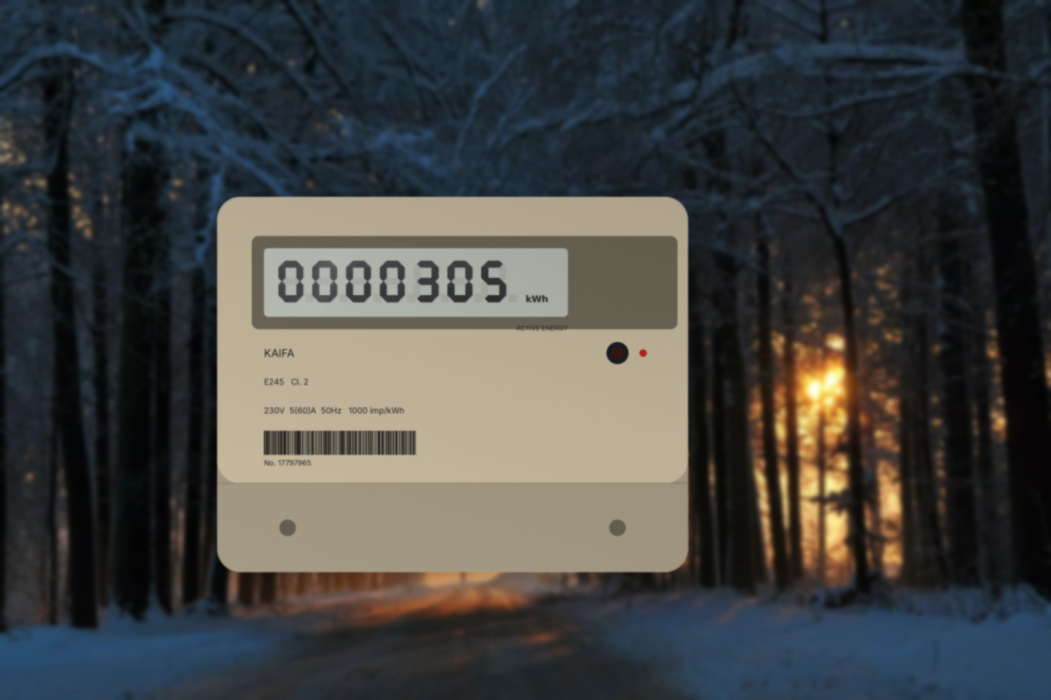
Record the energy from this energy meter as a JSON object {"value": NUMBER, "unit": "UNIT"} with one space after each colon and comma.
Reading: {"value": 305, "unit": "kWh"}
